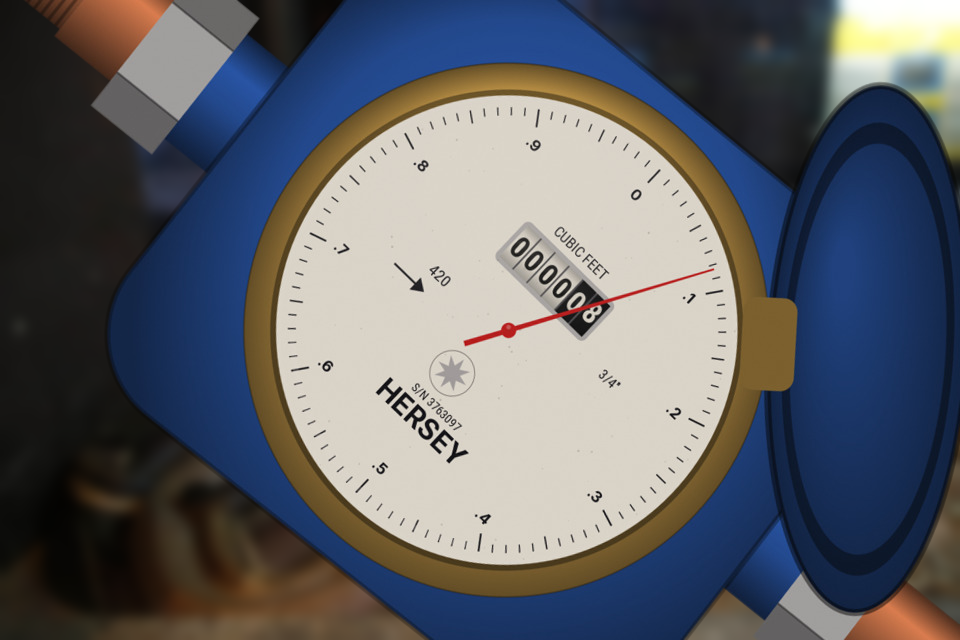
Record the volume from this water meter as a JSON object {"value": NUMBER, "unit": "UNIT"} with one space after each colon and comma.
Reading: {"value": 8.08, "unit": "ft³"}
